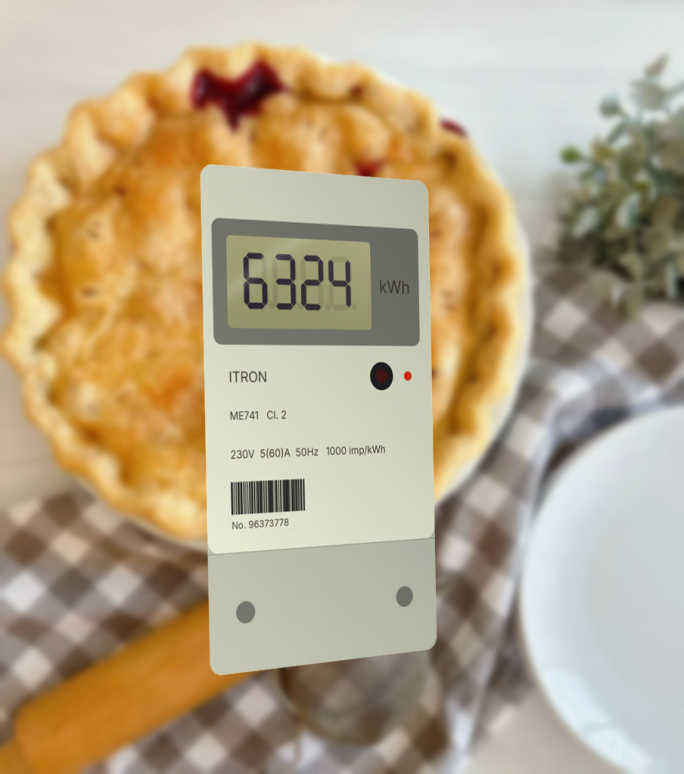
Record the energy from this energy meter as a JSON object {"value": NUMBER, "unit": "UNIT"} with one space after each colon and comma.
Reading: {"value": 6324, "unit": "kWh"}
